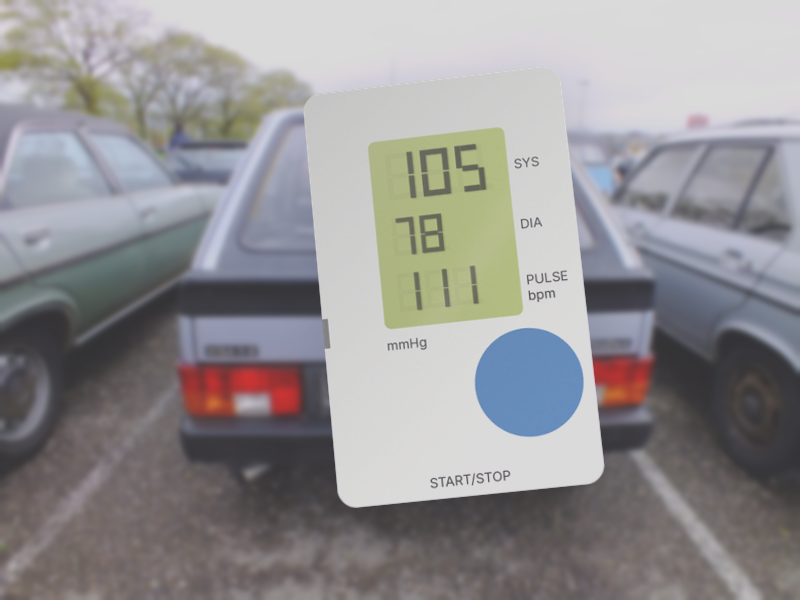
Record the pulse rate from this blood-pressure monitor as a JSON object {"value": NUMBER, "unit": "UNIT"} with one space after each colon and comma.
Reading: {"value": 111, "unit": "bpm"}
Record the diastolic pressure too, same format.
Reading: {"value": 78, "unit": "mmHg"}
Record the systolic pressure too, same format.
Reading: {"value": 105, "unit": "mmHg"}
